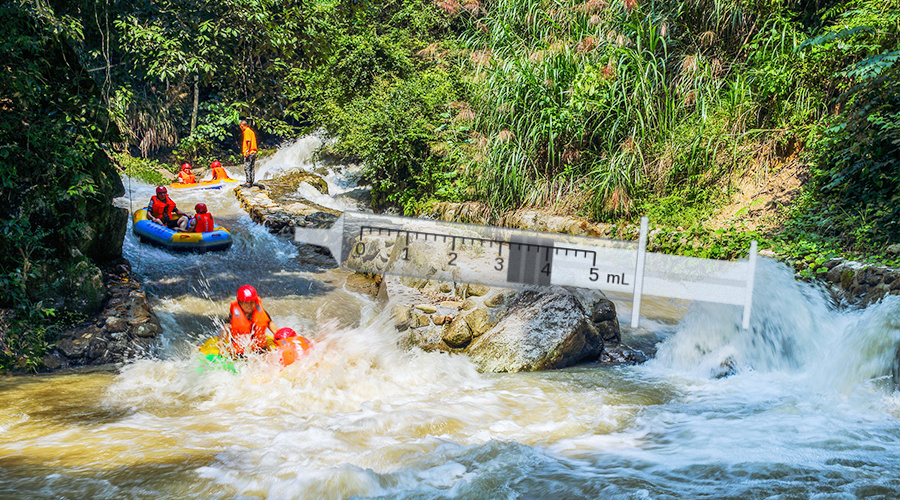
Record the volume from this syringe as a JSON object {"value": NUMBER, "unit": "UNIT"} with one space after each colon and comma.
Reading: {"value": 3.2, "unit": "mL"}
